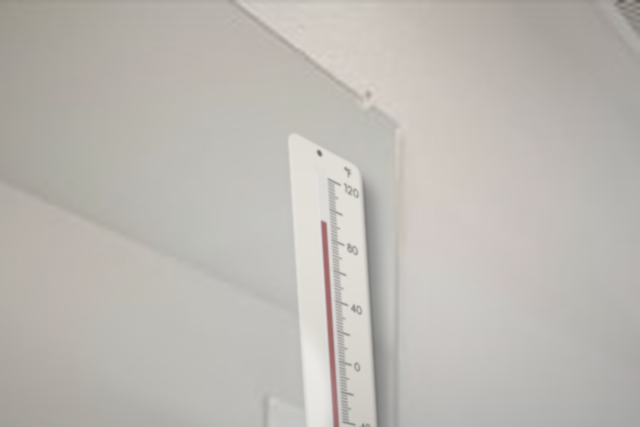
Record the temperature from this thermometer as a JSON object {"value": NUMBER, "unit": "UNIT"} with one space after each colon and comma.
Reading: {"value": 90, "unit": "°F"}
